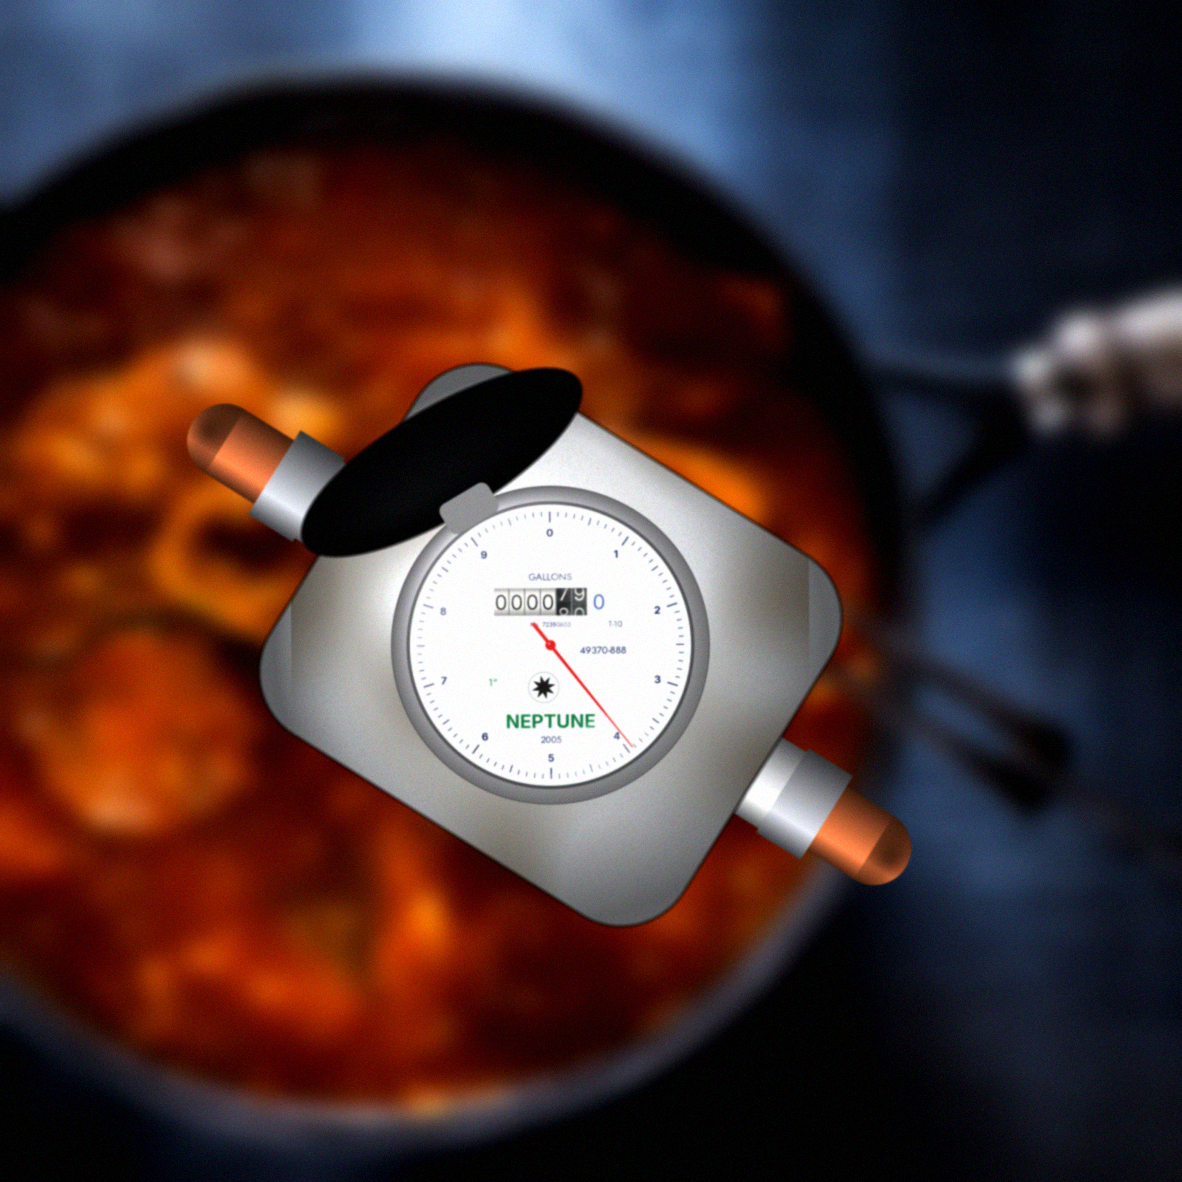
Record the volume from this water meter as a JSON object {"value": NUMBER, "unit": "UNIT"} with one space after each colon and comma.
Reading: {"value": 793.9, "unit": "gal"}
